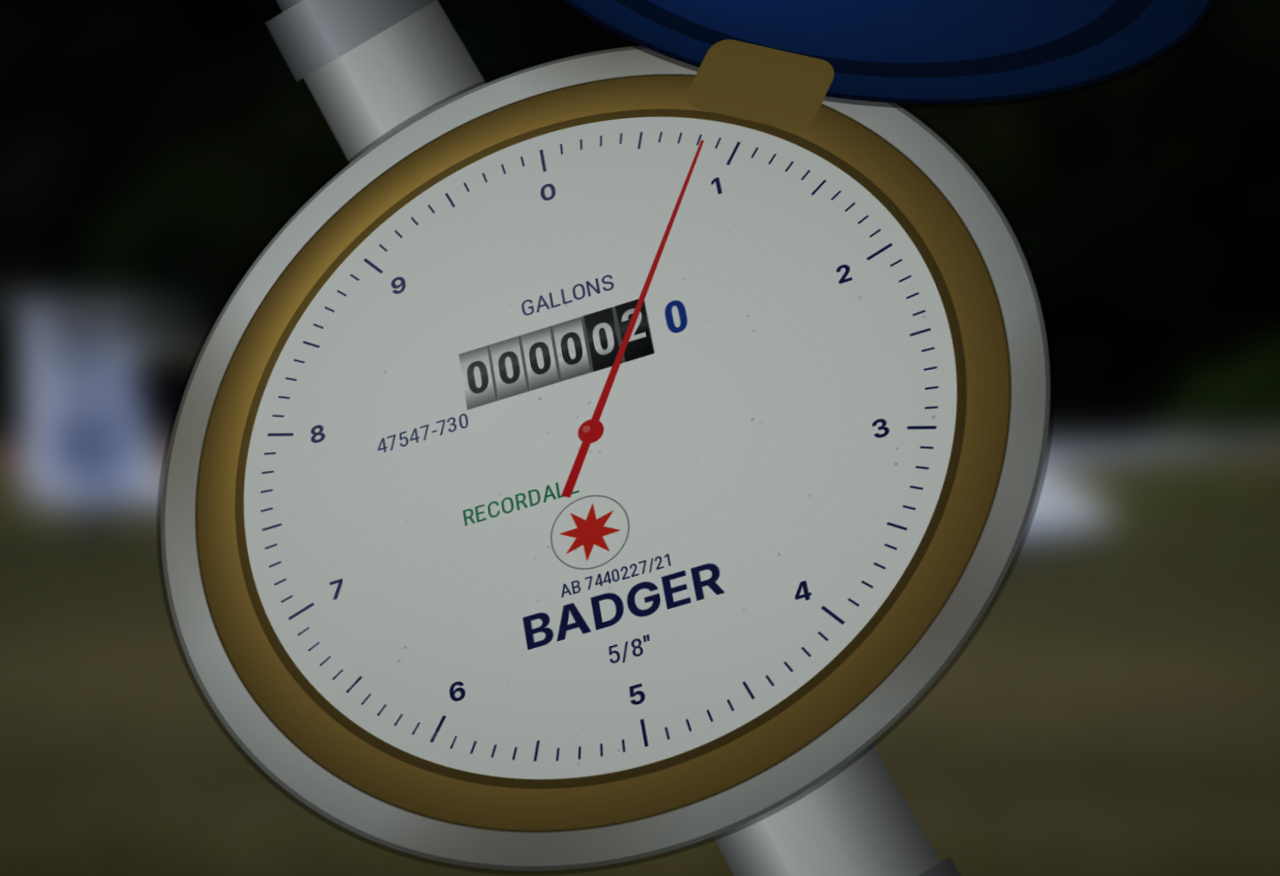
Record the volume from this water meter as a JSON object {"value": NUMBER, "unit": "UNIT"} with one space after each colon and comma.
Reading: {"value": 20.8, "unit": "gal"}
